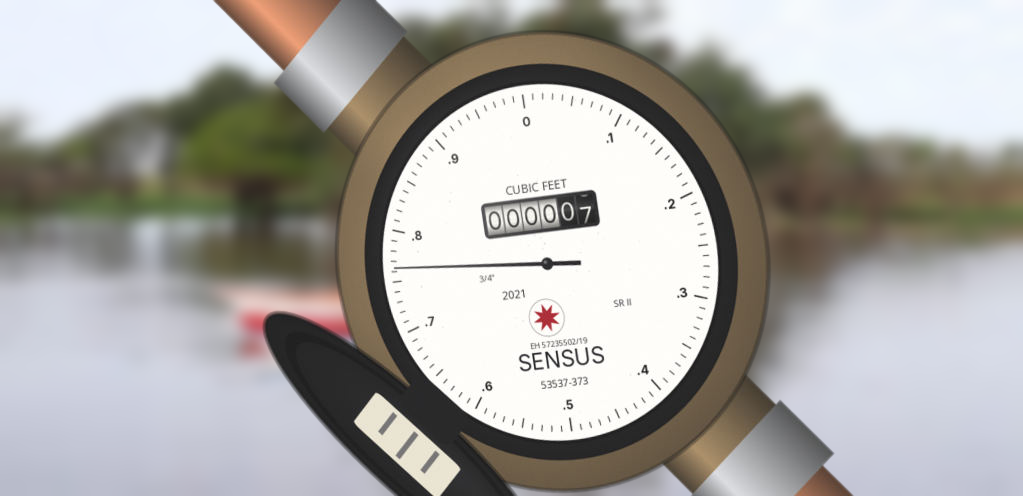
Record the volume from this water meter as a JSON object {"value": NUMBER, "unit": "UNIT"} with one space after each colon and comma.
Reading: {"value": 6.76, "unit": "ft³"}
